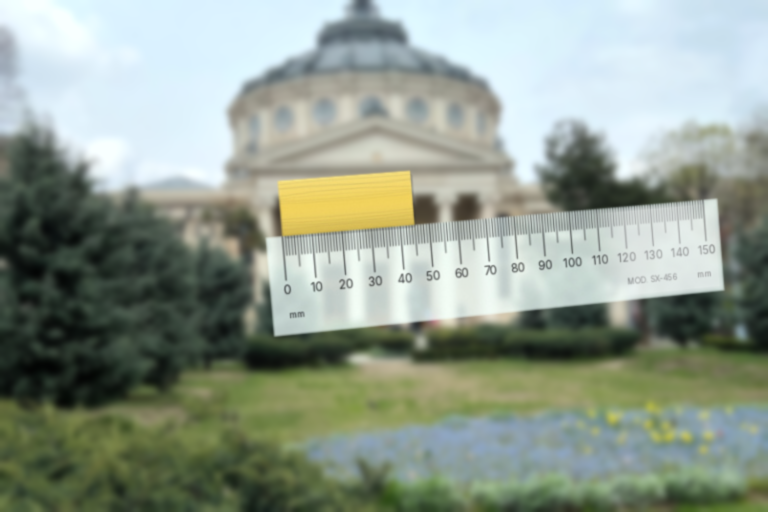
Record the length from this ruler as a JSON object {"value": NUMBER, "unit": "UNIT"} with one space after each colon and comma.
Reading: {"value": 45, "unit": "mm"}
